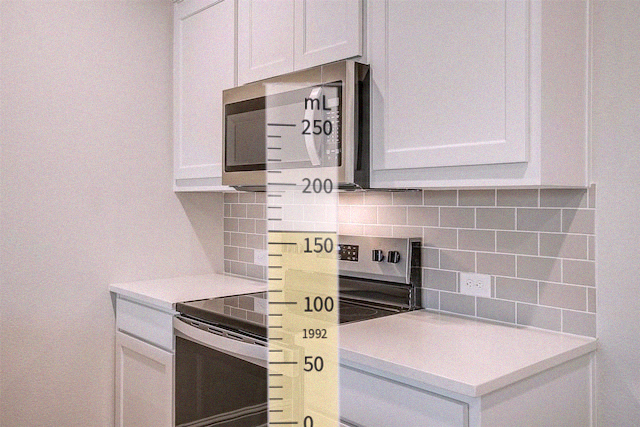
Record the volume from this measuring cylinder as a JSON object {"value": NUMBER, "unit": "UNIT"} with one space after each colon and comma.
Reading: {"value": 160, "unit": "mL"}
